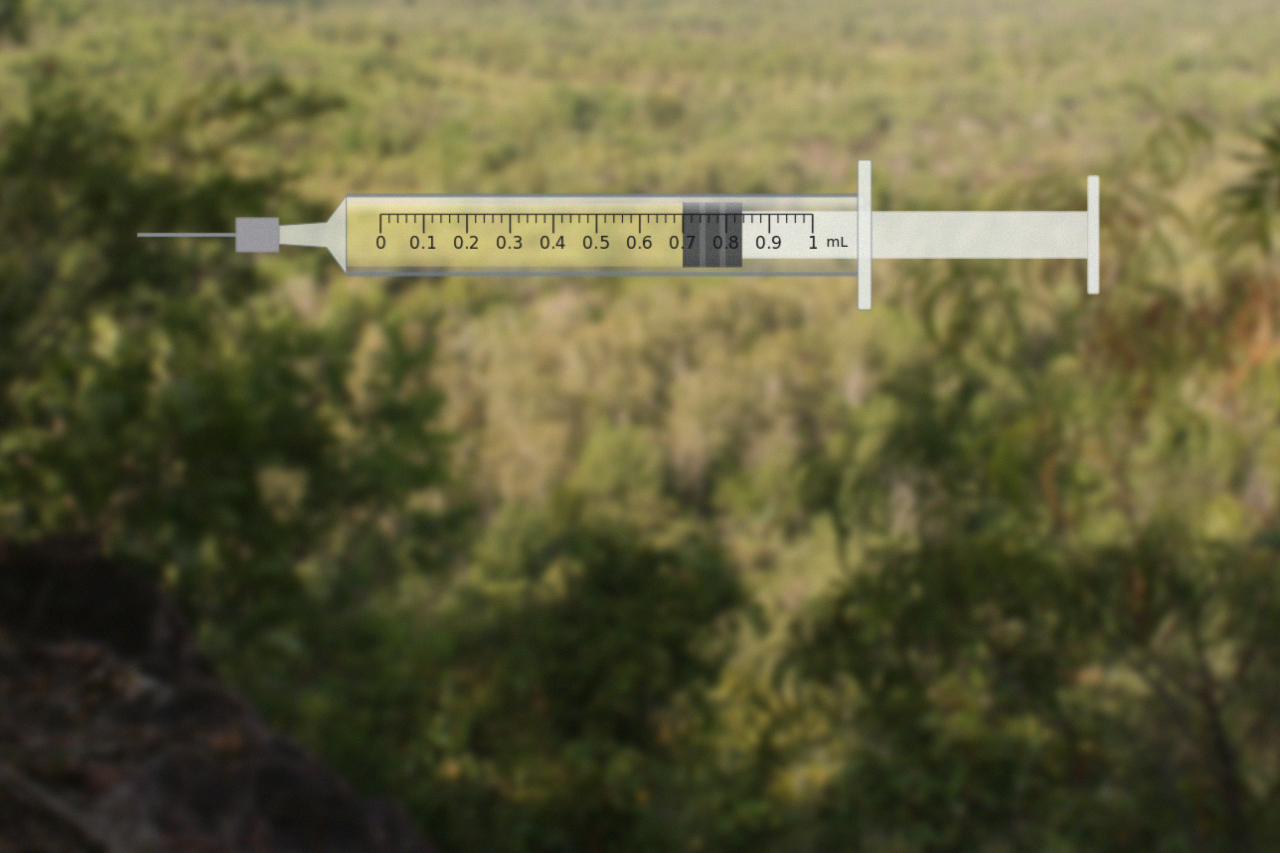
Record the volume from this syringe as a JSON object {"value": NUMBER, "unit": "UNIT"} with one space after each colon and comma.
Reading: {"value": 0.7, "unit": "mL"}
